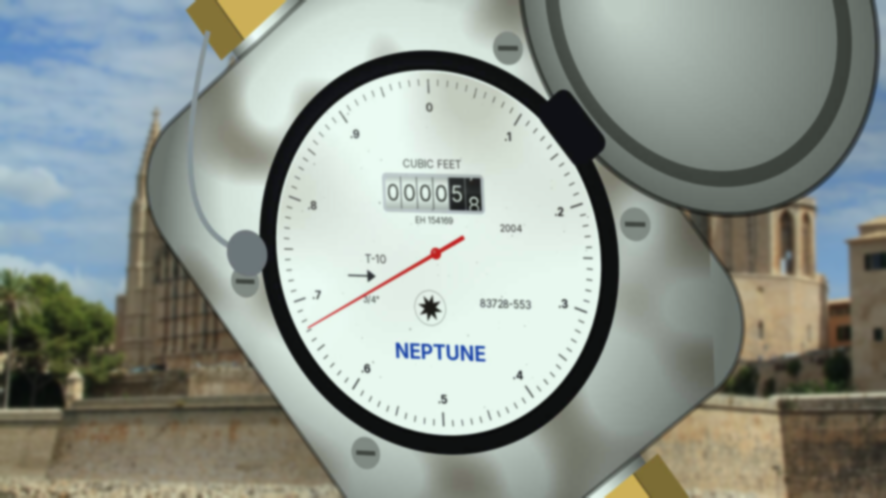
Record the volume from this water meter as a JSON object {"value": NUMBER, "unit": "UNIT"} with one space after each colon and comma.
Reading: {"value": 57.67, "unit": "ft³"}
